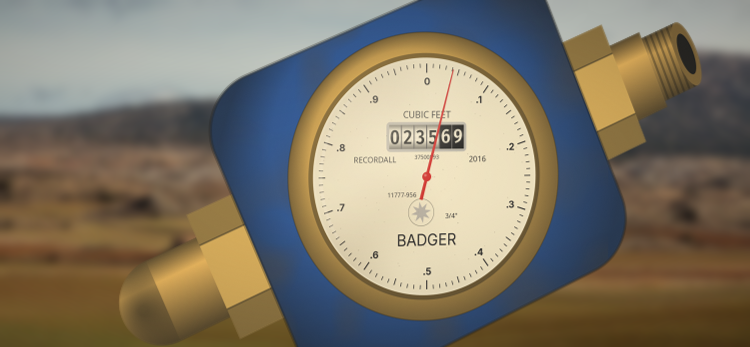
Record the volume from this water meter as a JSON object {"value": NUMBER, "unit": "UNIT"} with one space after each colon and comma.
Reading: {"value": 23569.04, "unit": "ft³"}
